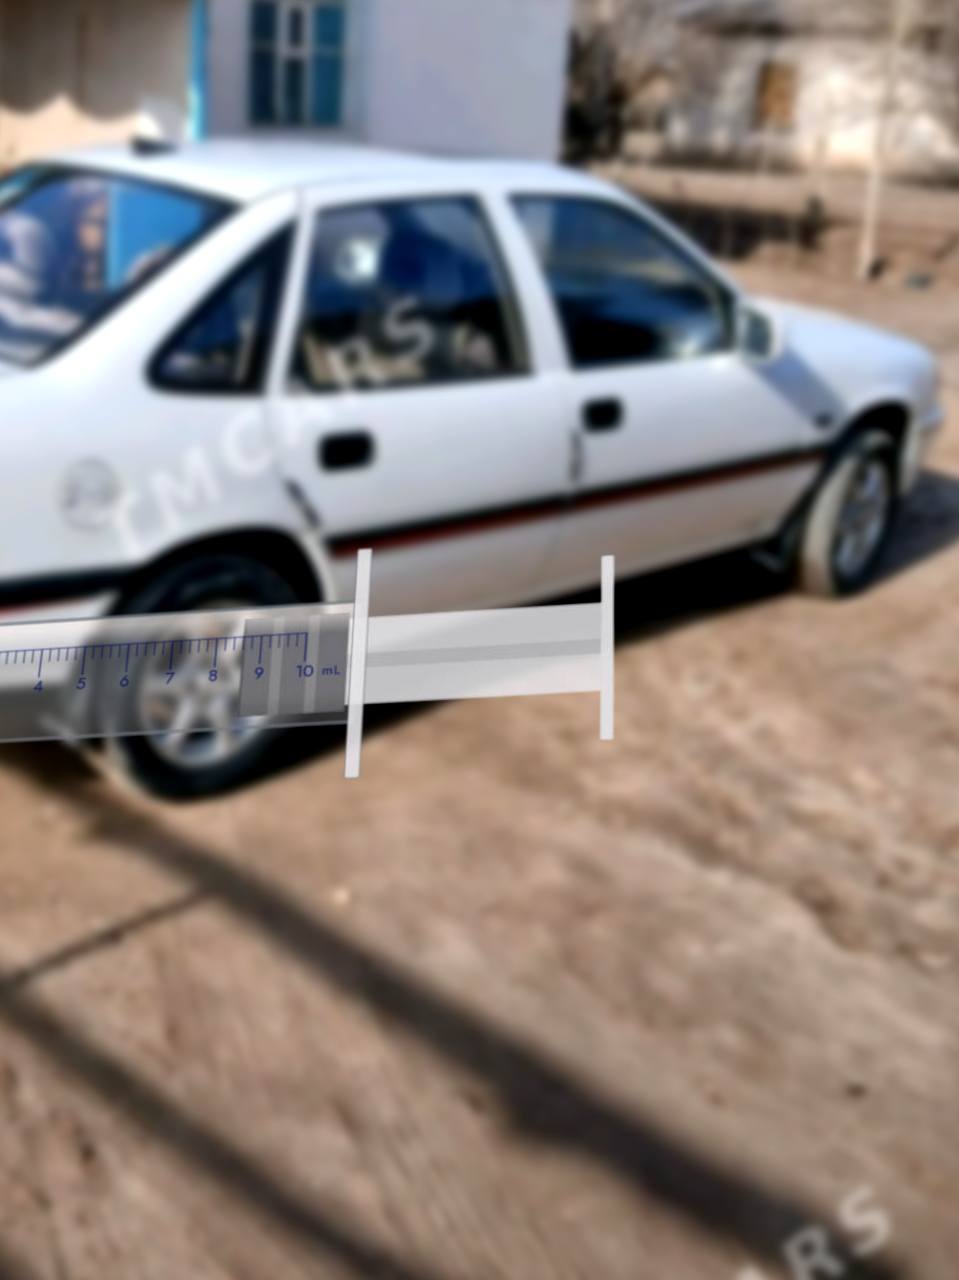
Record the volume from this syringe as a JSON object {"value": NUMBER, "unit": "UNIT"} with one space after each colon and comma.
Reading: {"value": 8.6, "unit": "mL"}
